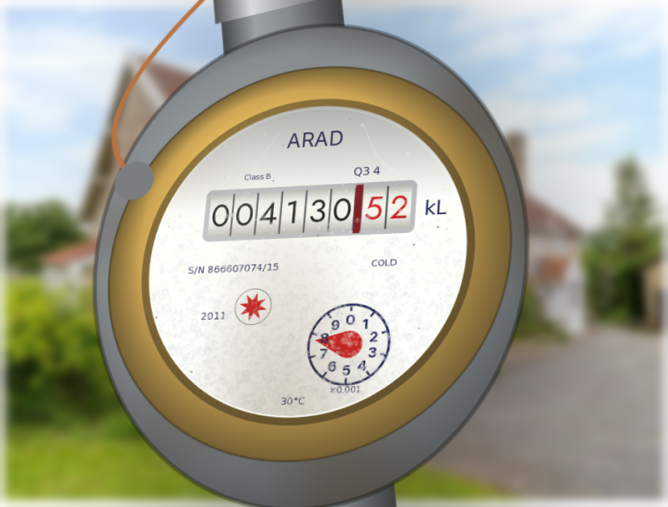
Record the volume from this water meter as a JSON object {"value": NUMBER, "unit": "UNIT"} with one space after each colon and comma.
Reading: {"value": 4130.527, "unit": "kL"}
